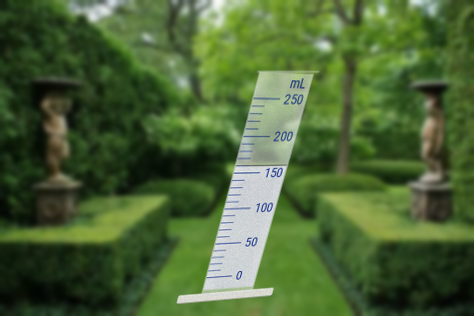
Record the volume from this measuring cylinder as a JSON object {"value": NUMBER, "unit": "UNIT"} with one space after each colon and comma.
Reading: {"value": 160, "unit": "mL"}
